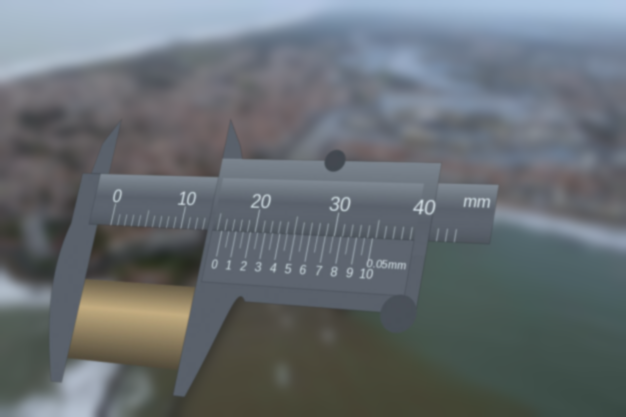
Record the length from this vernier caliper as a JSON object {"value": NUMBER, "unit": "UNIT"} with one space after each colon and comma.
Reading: {"value": 15.6, "unit": "mm"}
